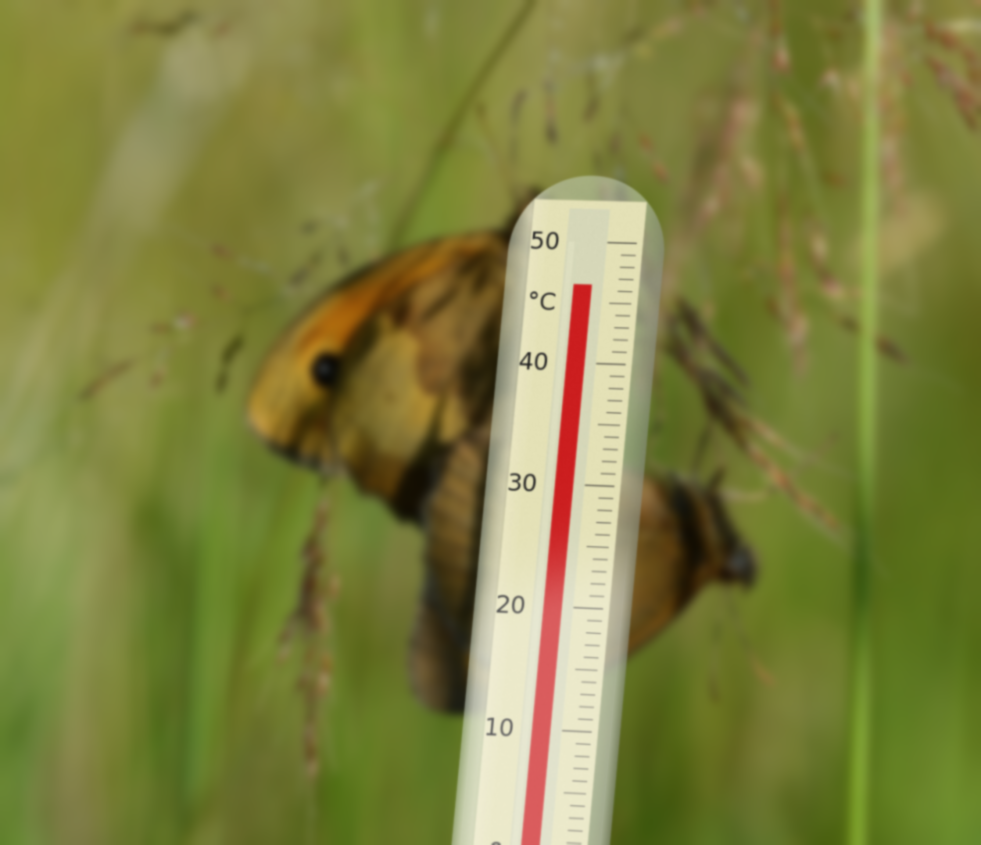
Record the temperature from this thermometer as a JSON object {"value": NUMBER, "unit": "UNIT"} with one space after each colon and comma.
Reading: {"value": 46.5, "unit": "°C"}
